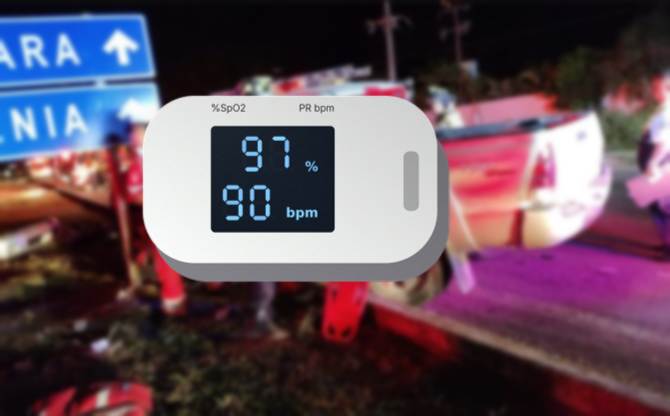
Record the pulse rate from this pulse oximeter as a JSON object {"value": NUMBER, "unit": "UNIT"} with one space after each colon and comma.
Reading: {"value": 90, "unit": "bpm"}
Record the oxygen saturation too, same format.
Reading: {"value": 97, "unit": "%"}
